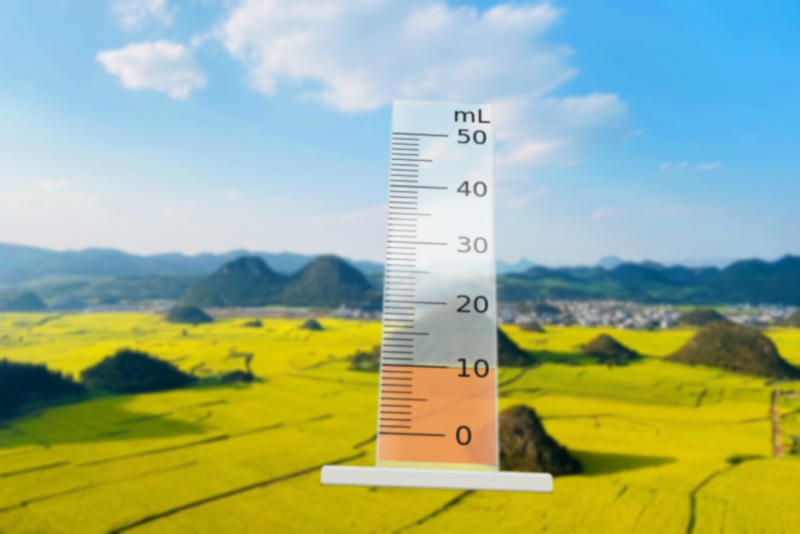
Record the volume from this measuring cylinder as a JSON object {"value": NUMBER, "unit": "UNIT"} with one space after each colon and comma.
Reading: {"value": 10, "unit": "mL"}
